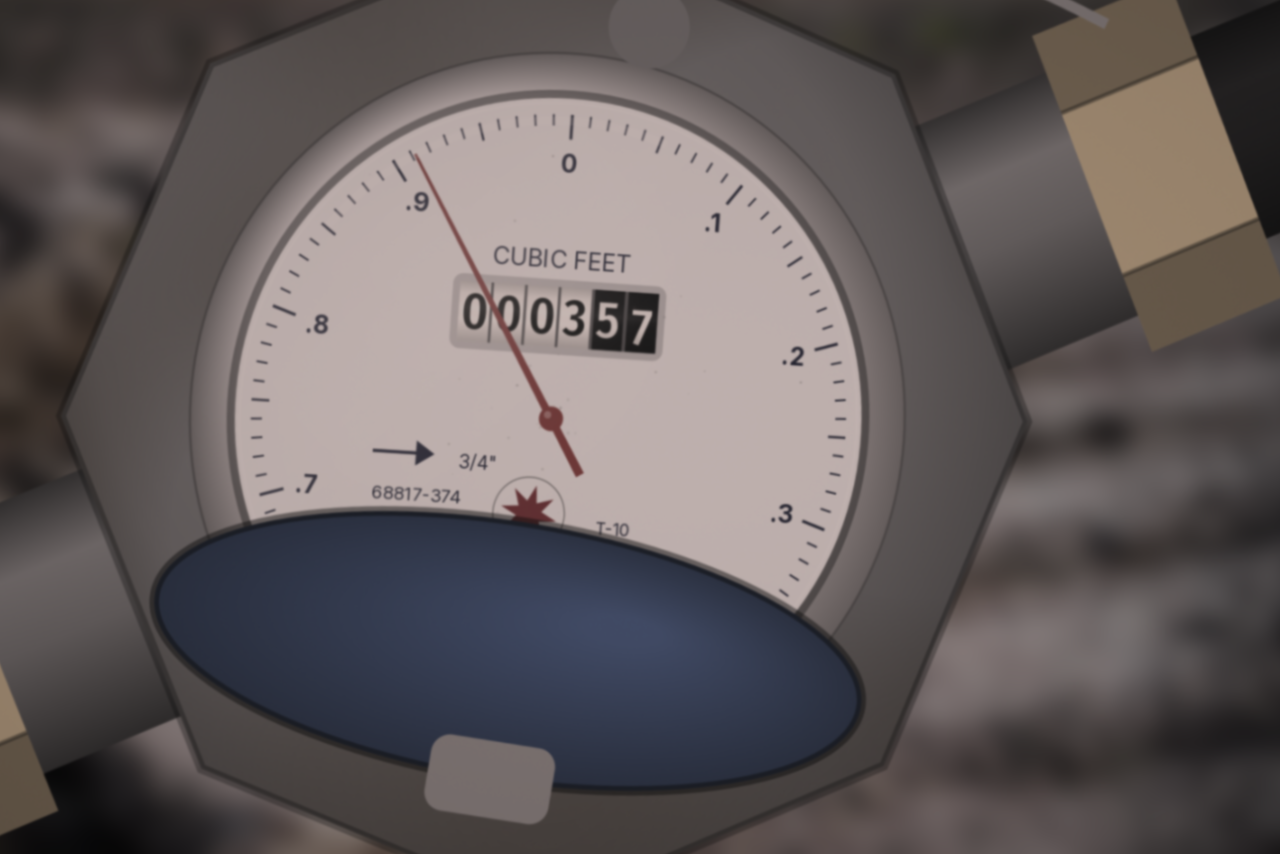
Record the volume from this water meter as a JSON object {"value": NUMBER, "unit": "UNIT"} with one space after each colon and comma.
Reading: {"value": 356.91, "unit": "ft³"}
